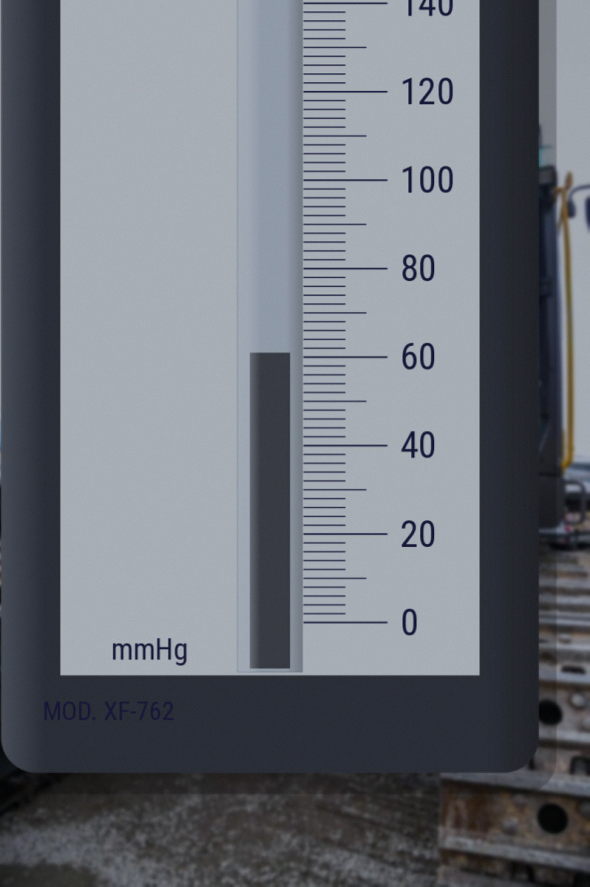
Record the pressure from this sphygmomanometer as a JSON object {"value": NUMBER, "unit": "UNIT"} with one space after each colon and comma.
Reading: {"value": 61, "unit": "mmHg"}
